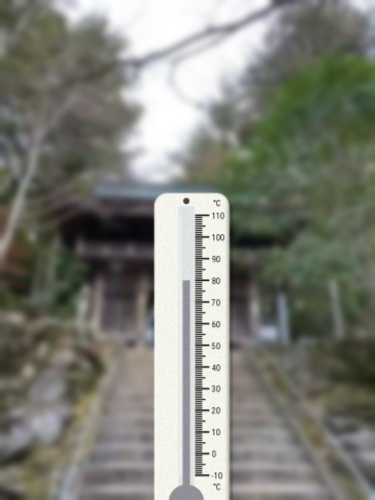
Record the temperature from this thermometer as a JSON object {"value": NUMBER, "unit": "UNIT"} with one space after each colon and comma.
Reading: {"value": 80, "unit": "°C"}
